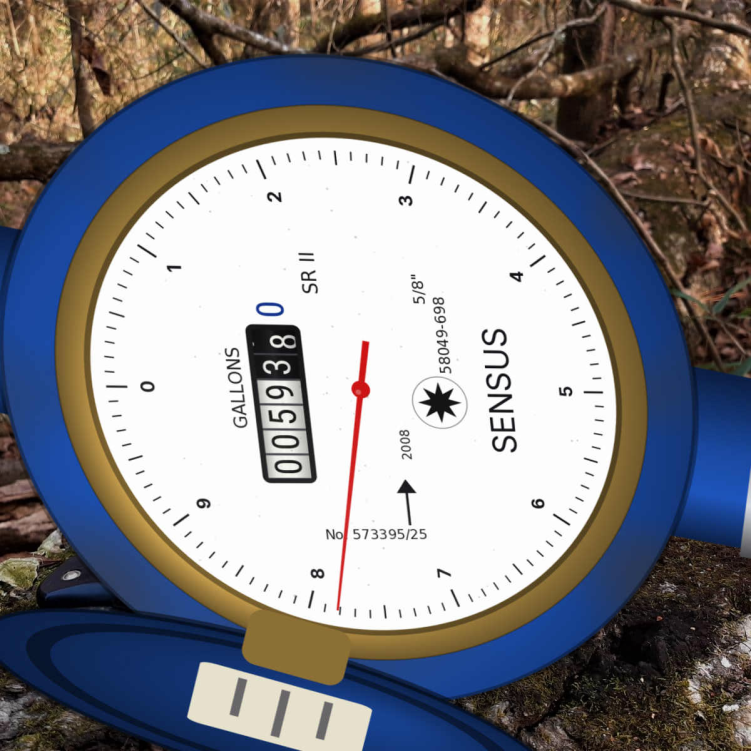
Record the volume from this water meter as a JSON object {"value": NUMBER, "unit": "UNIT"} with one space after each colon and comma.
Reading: {"value": 59377.8, "unit": "gal"}
